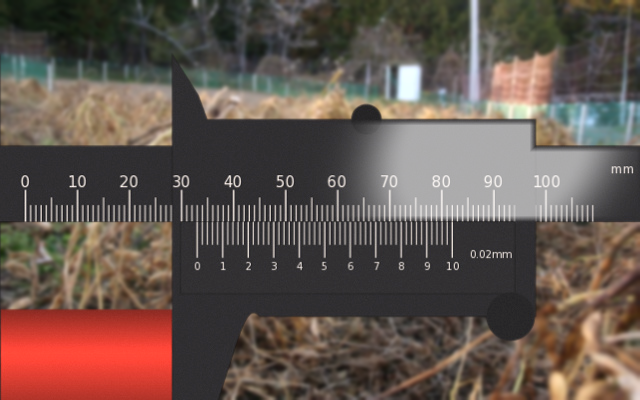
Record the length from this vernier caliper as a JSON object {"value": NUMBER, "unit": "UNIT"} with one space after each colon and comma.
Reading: {"value": 33.0, "unit": "mm"}
